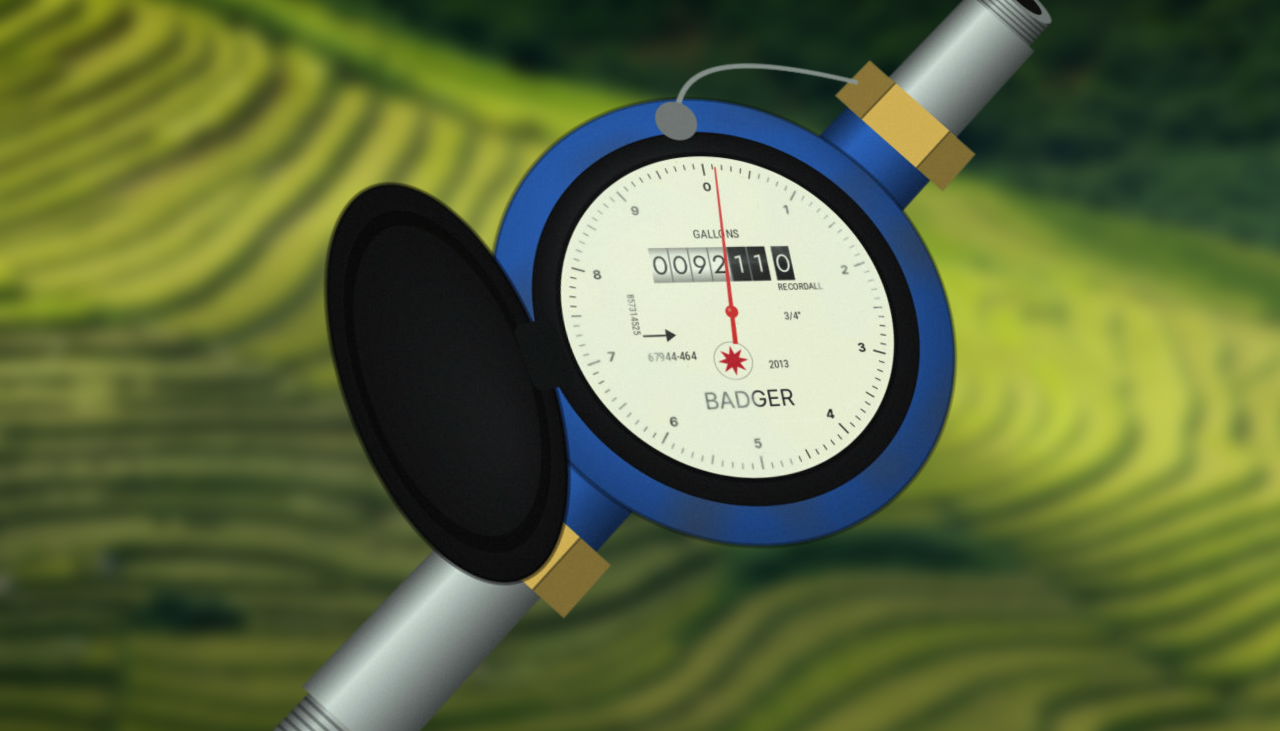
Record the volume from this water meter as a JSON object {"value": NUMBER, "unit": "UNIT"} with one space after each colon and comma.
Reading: {"value": 92110.1, "unit": "gal"}
